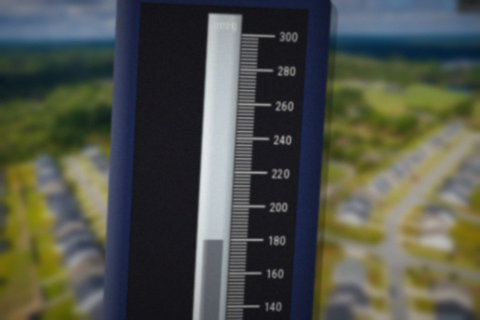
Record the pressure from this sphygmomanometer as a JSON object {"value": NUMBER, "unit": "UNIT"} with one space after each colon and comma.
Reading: {"value": 180, "unit": "mmHg"}
